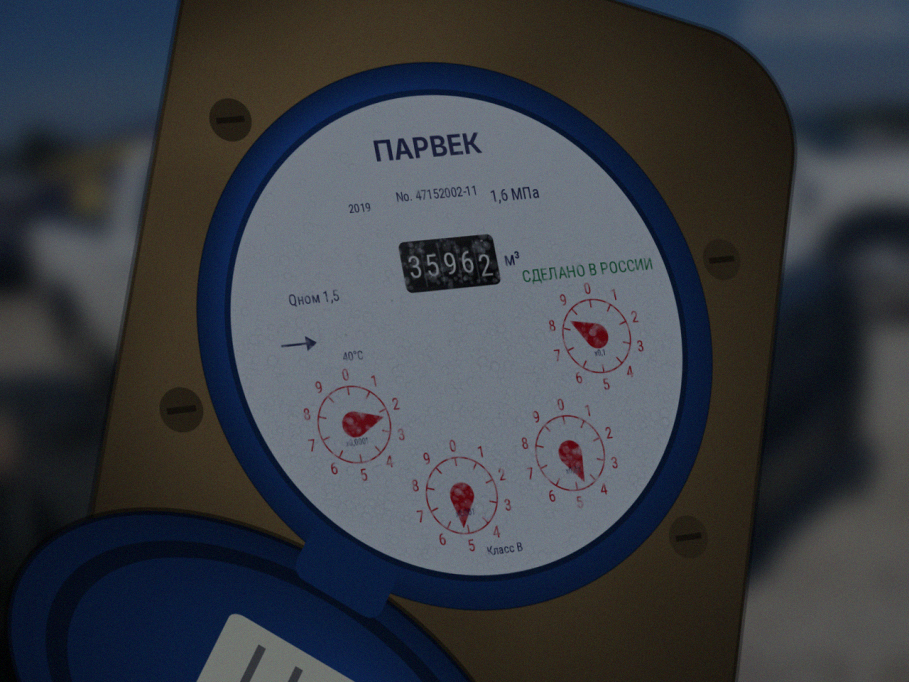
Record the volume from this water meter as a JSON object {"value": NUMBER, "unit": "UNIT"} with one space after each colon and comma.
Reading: {"value": 35961.8452, "unit": "m³"}
